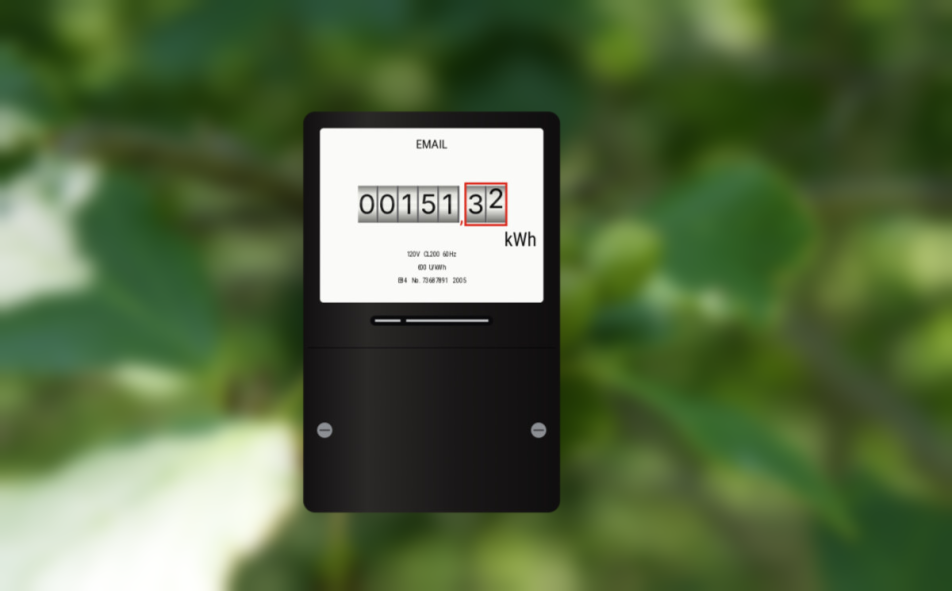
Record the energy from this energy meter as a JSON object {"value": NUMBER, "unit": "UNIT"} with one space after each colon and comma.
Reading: {"value": 151.32, "unit": "kWh"}
